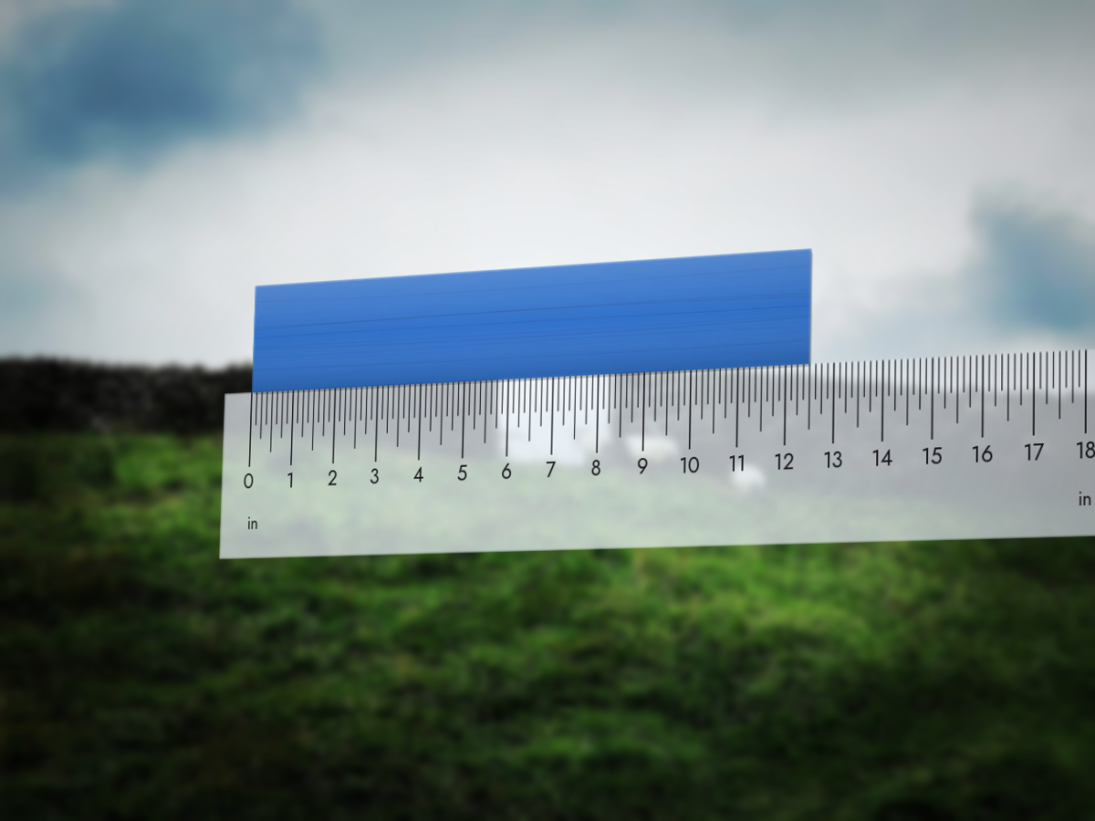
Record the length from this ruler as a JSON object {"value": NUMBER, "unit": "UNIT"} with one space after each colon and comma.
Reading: {"value": 12.5, "unit": "in"}
